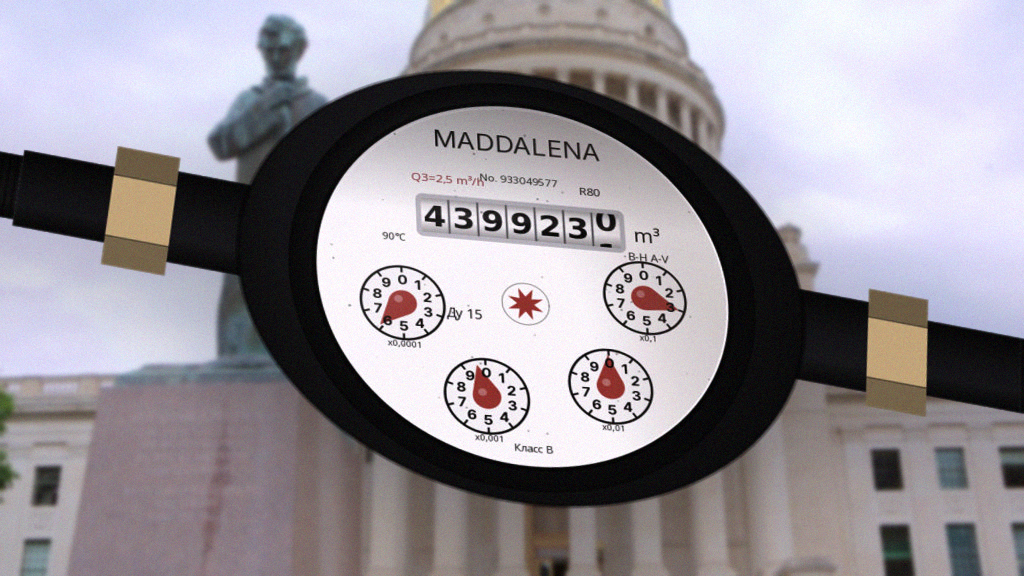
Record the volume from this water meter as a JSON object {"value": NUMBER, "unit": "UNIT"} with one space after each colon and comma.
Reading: {"value": 4399230.2996, "unit": "m³"}
